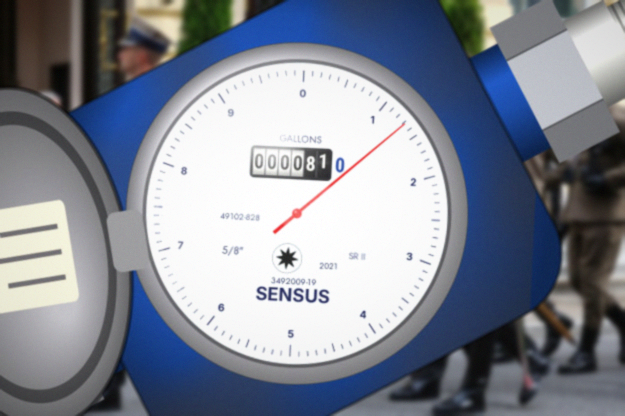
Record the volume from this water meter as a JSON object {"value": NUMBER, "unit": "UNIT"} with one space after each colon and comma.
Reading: {"value": 811.3, "unit": "gal"}
